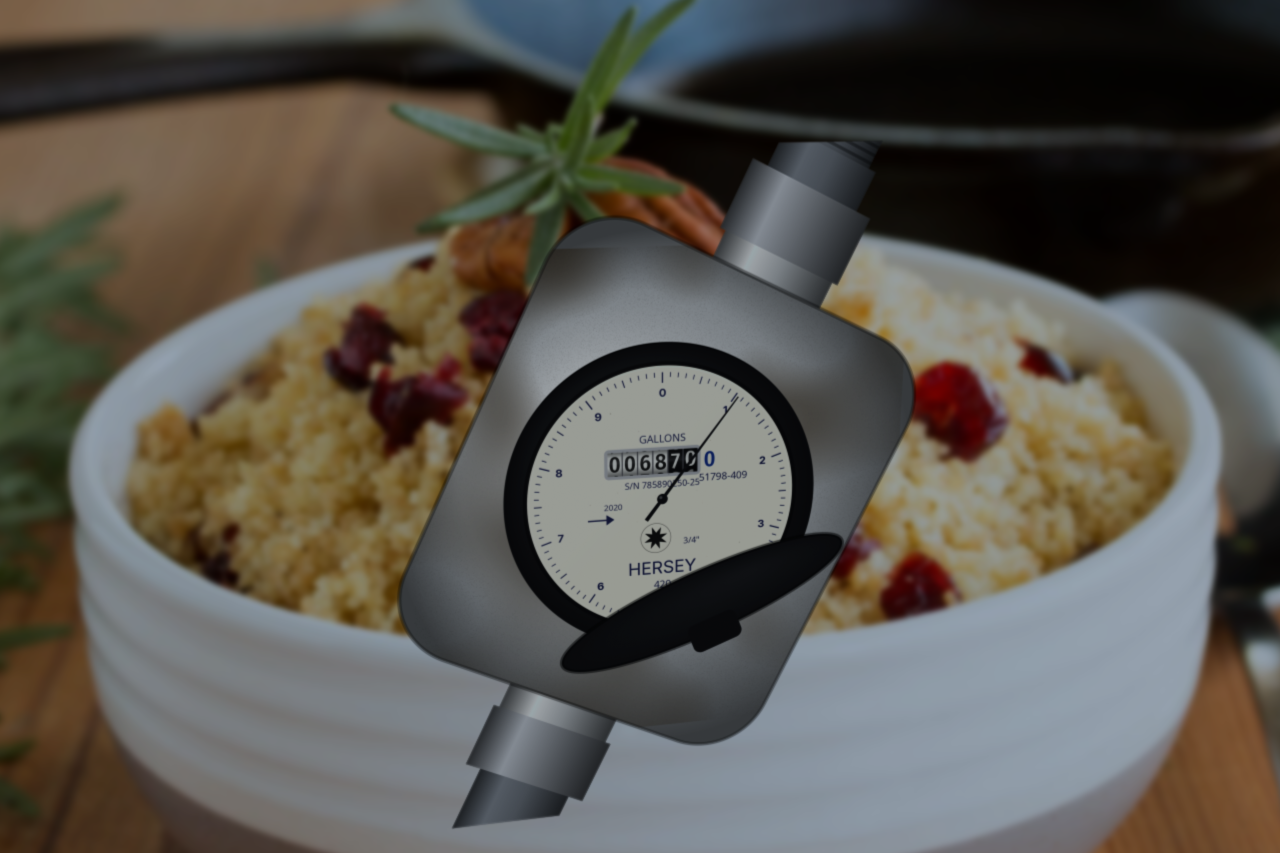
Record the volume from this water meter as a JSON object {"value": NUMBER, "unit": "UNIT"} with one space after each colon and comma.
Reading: {"value": 68701.0, "unit": "gal"}
